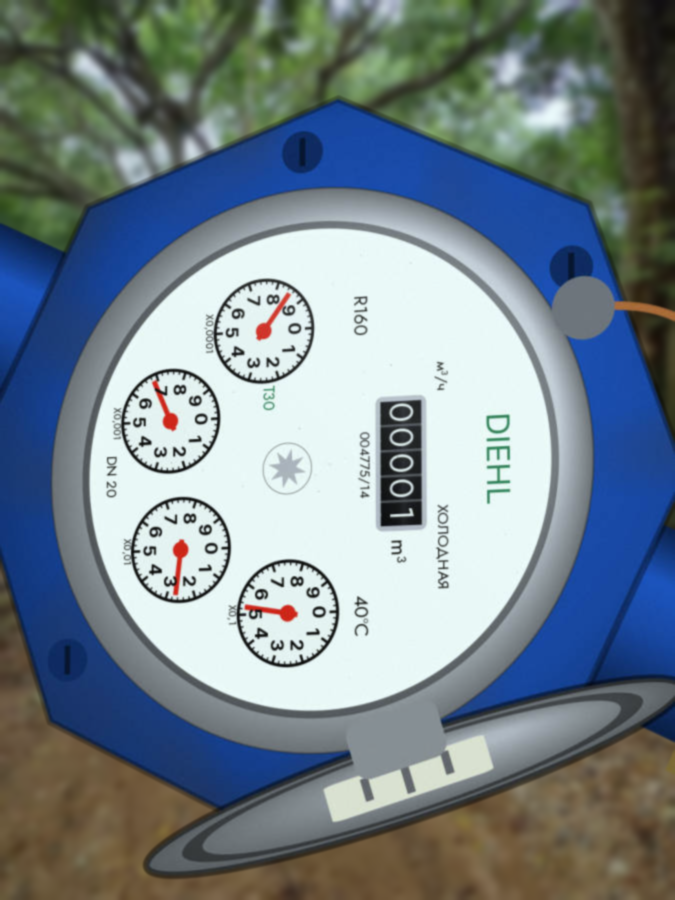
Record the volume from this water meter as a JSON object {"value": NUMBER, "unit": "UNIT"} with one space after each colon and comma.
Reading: {"value": 1.5268, "unit": "m³"}
